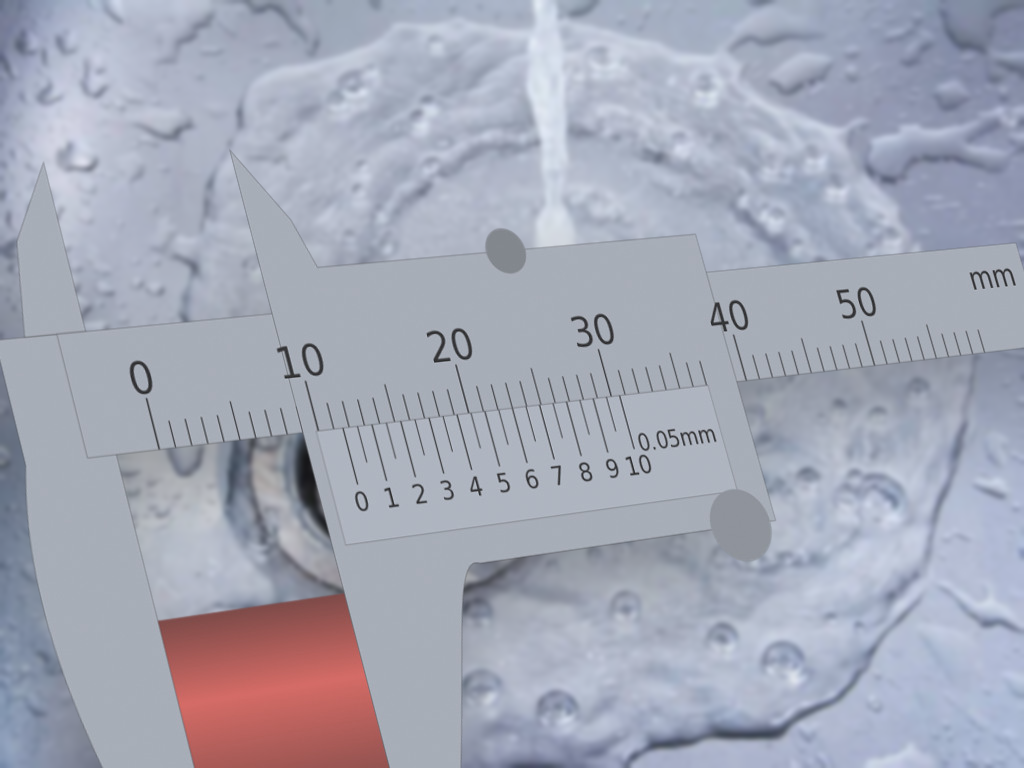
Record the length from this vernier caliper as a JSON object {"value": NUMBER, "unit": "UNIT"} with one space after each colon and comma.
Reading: {"value": 11.6, "unit": "mm"}
